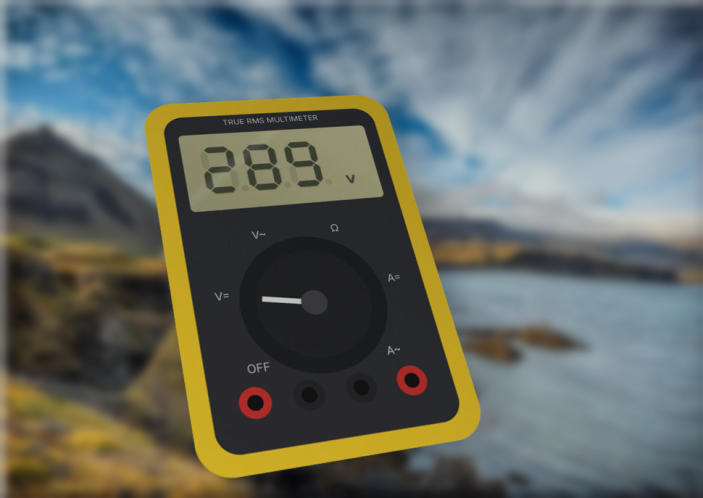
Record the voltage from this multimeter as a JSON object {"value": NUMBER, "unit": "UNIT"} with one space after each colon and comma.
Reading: {"value": 289, "unit": "V"}
